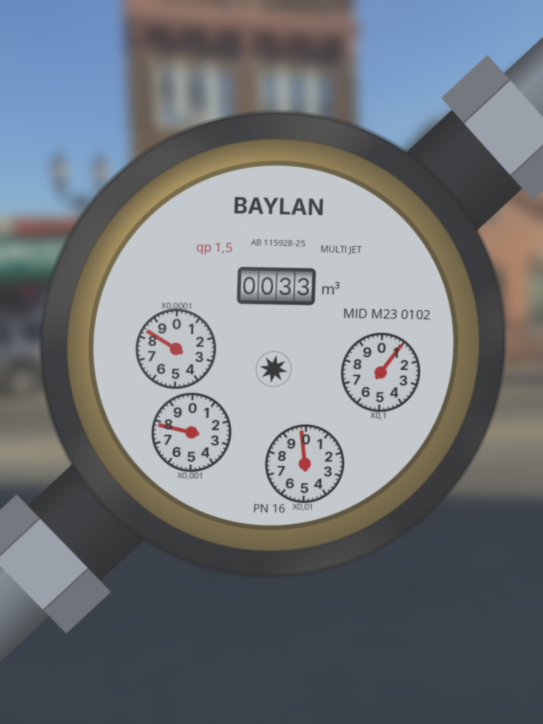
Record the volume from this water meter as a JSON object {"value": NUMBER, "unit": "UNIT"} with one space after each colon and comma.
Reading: {"value": 33.0978, "unit": "m³"}
